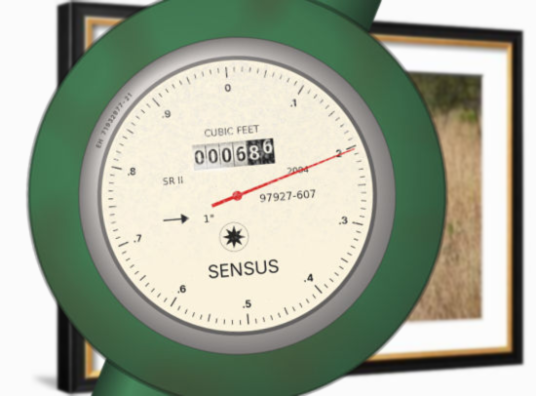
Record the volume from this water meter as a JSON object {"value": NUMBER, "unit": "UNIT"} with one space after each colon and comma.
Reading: {"value": 686.20, "unit": "ft³"}
